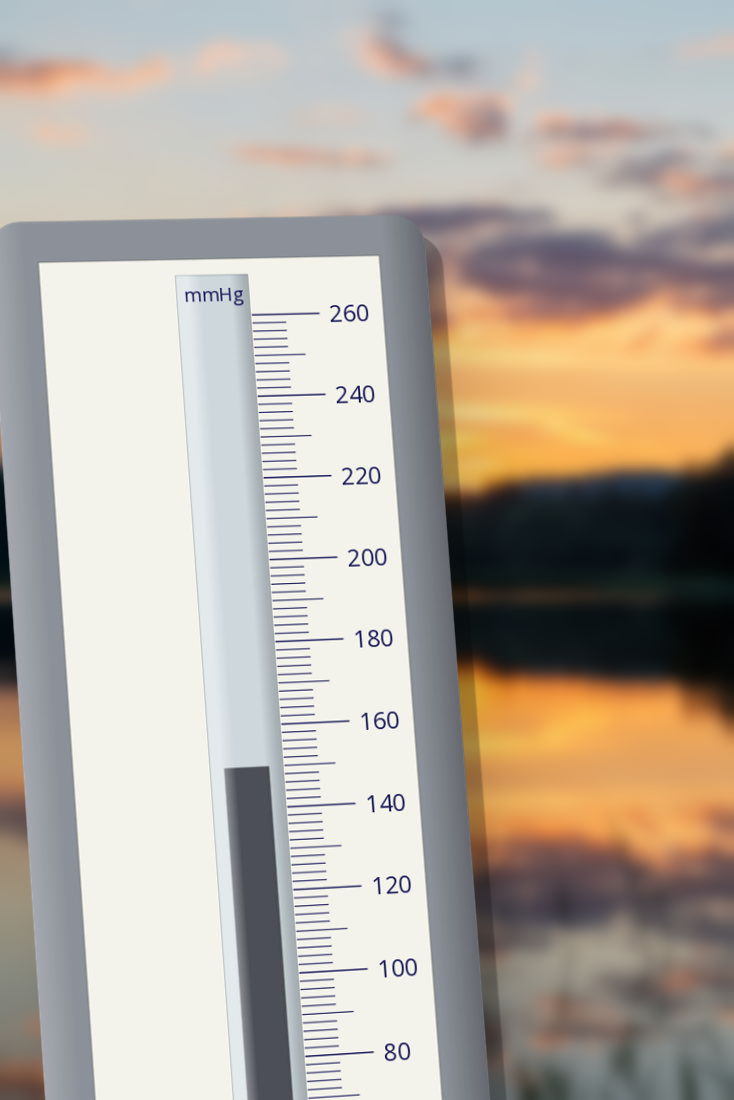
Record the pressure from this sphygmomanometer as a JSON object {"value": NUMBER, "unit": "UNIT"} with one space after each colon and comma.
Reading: {"value": 150, "unit": "mmHg"}
